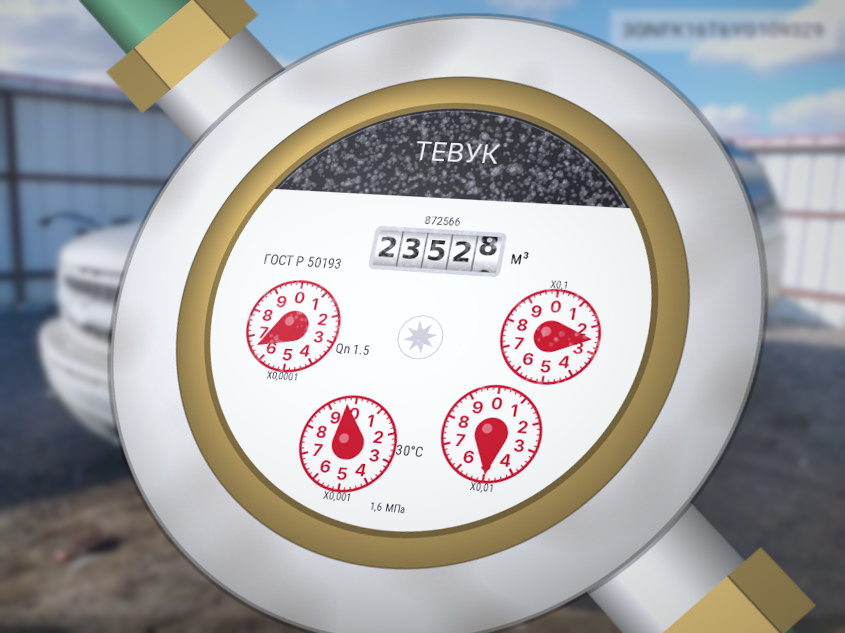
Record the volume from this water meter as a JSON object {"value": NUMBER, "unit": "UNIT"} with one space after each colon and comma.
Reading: {"value": 23528.2496, "unit": "m³"}
